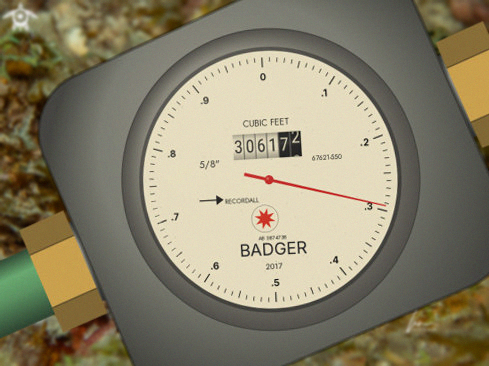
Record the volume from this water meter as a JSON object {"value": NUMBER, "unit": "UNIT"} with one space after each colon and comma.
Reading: {"value": 306172.29, "unit": "ft³"}
